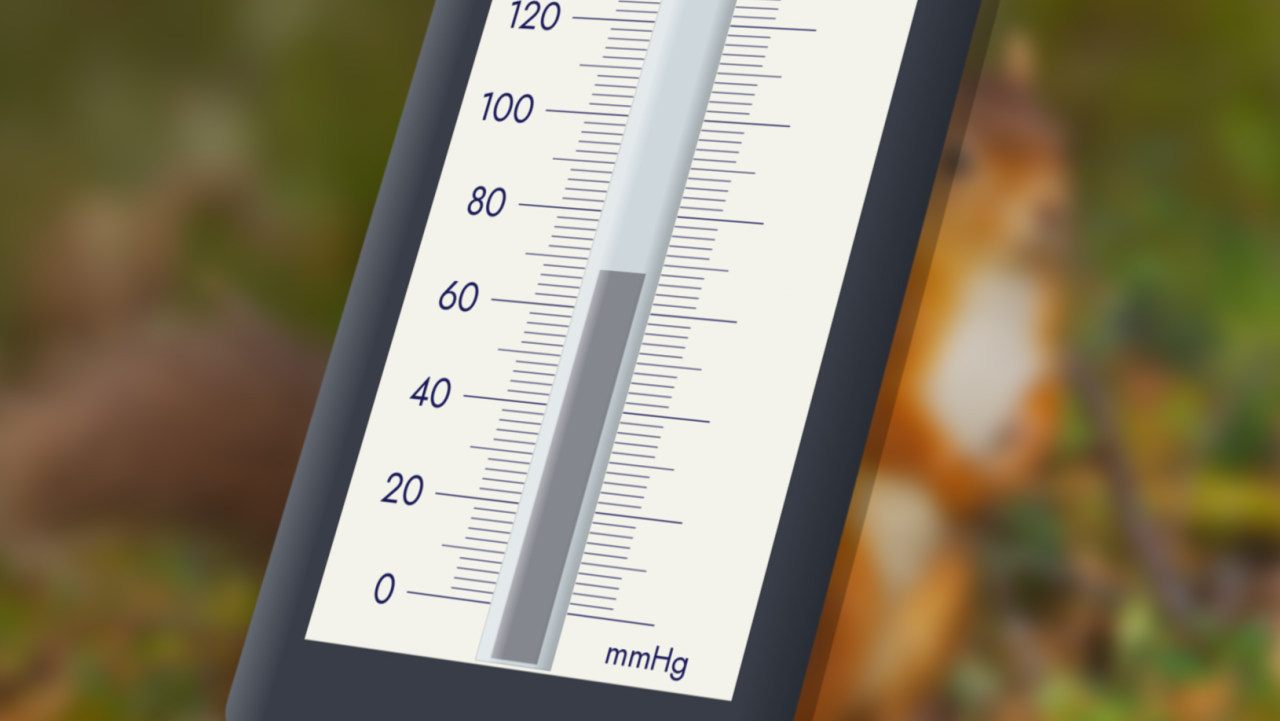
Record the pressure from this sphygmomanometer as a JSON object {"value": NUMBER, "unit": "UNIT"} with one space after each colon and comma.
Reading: {"value": 68, "unit": "mmHg"}
